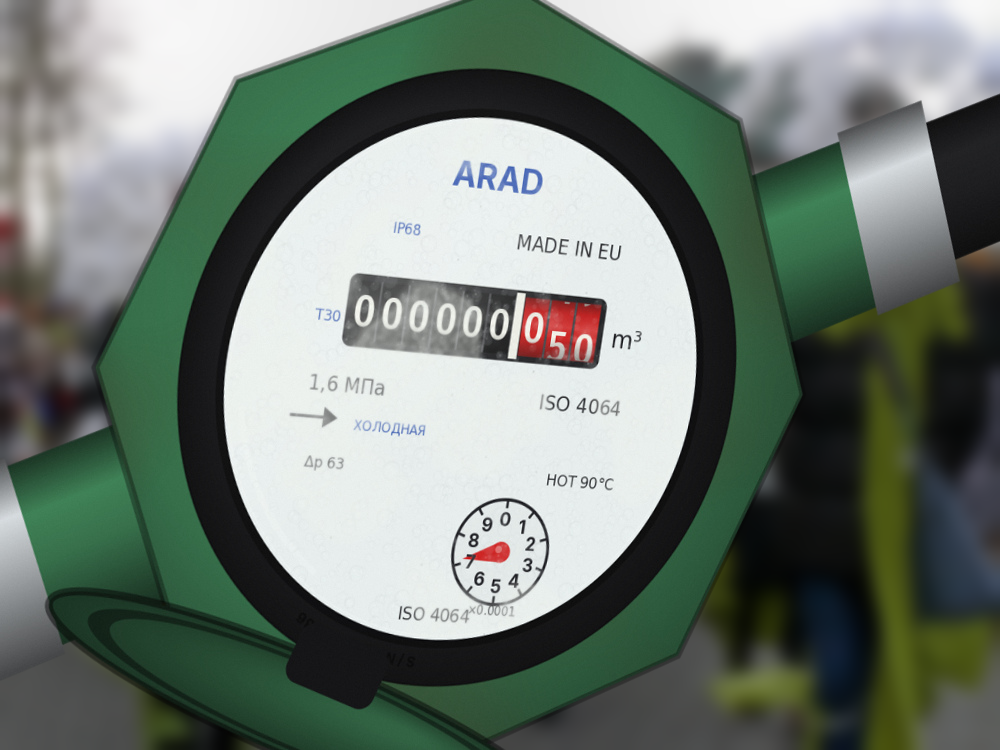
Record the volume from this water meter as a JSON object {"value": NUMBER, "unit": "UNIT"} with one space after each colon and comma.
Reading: {"value": 0.0497, "unit": "m³"}
